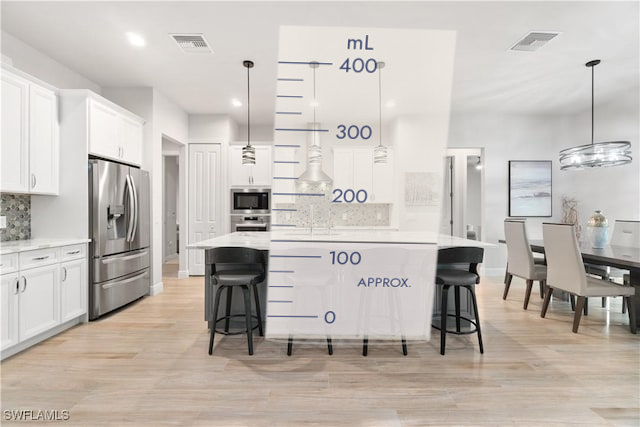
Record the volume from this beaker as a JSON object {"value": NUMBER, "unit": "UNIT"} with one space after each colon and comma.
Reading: {"value": 125, "unit": "mL"}
